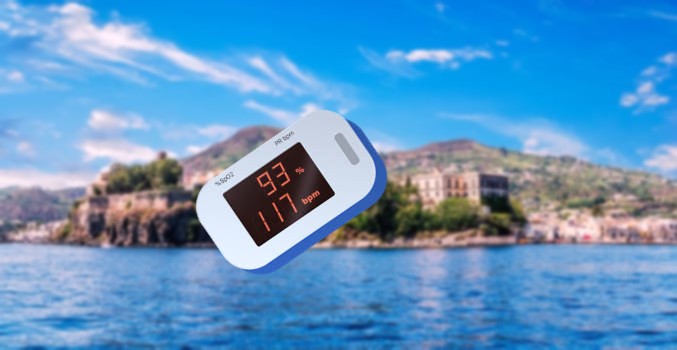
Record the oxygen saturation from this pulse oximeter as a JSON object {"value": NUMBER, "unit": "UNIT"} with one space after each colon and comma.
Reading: {"value": 93, "unit": "%"}
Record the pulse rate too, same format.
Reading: {"value": 117, "unit": "bpm"}
